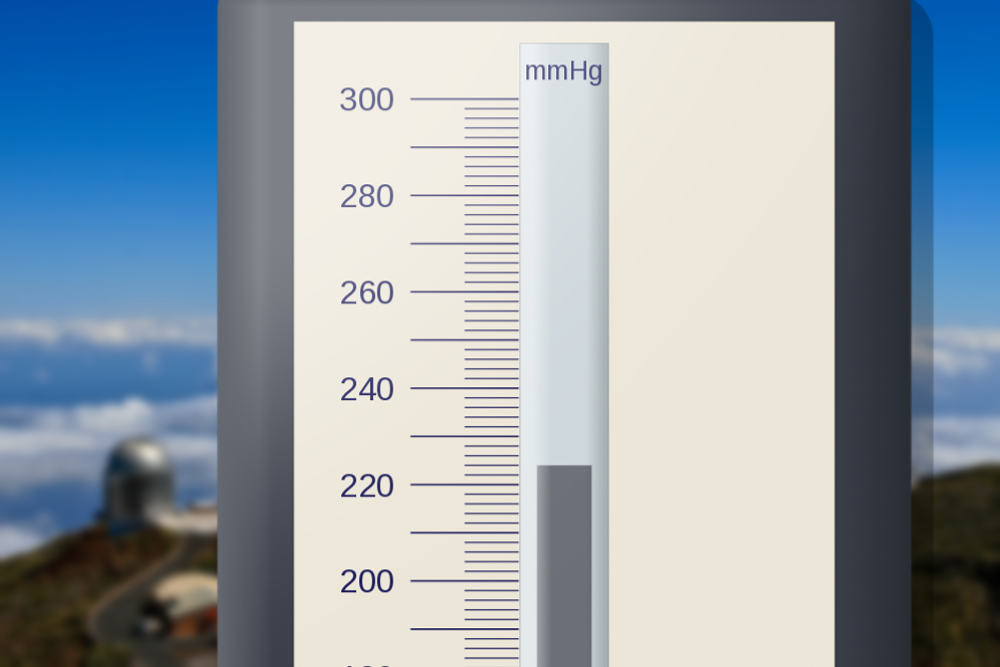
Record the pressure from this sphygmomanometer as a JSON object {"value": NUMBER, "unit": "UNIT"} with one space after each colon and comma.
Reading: {"value": 224, "unit": "mmHg"}
